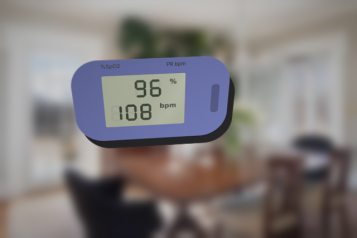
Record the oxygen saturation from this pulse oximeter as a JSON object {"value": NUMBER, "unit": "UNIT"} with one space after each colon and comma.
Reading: {"value": 96, "unit": "%"}
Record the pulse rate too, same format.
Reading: {"value": 108, "unit": "bpm"}
